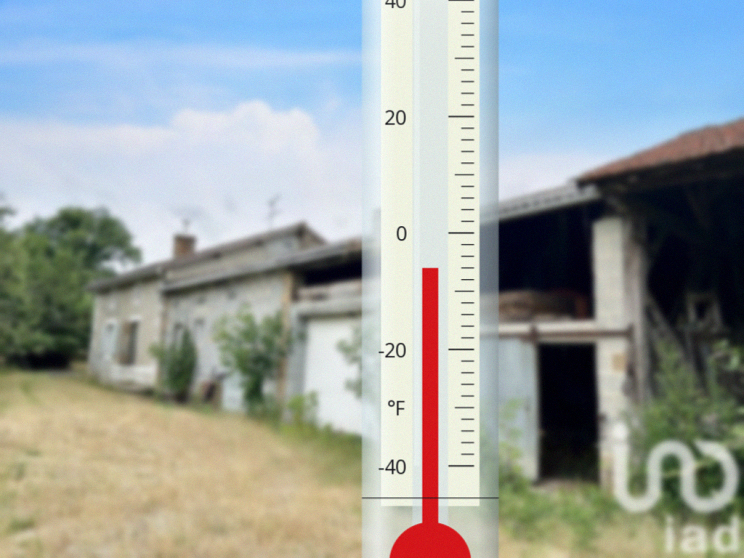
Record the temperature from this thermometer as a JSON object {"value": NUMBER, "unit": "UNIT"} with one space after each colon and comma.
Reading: {"value": -6, "unit": "°F"}
